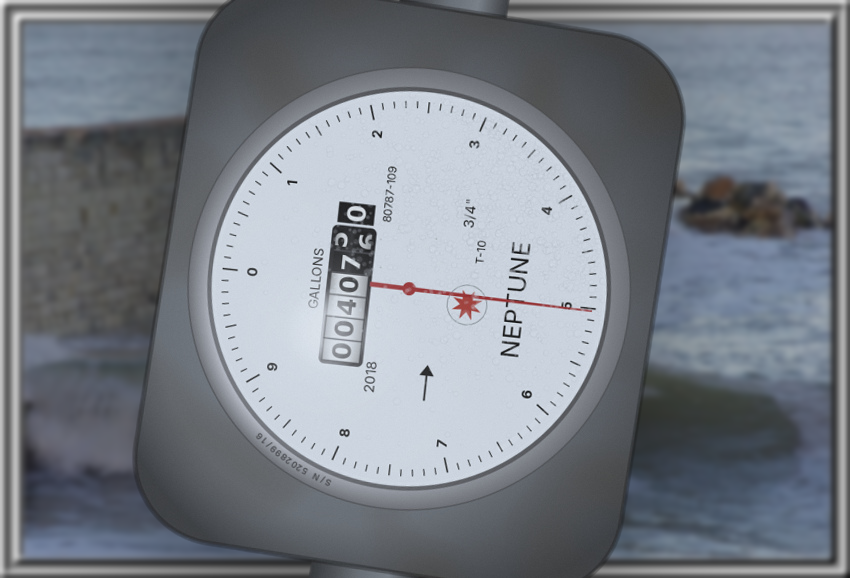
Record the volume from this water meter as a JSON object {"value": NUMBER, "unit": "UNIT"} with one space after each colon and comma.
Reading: {"value": 40755.0, "unit": "gal"}
